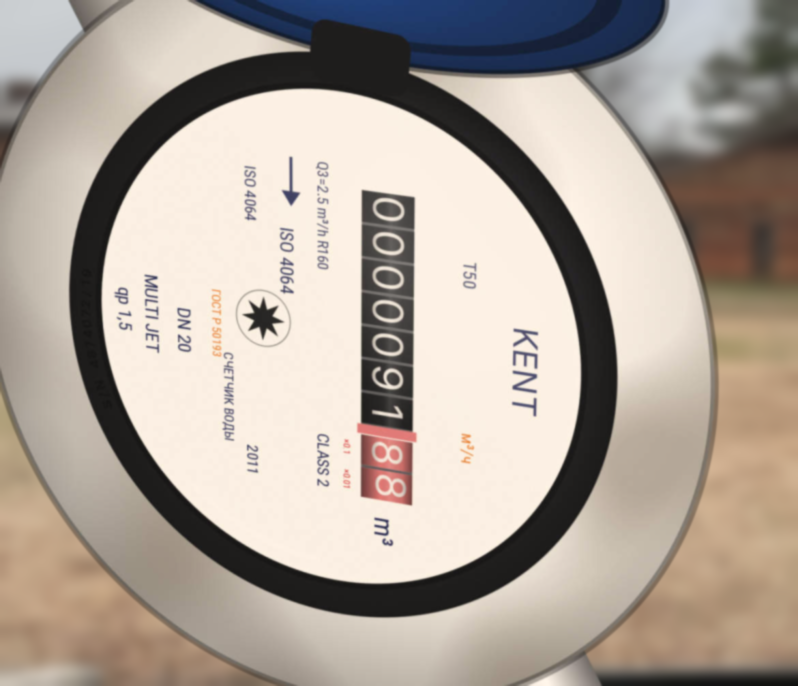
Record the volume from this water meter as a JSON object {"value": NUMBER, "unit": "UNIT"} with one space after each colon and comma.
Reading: {"value": 91.88, "unit": "m³"}
